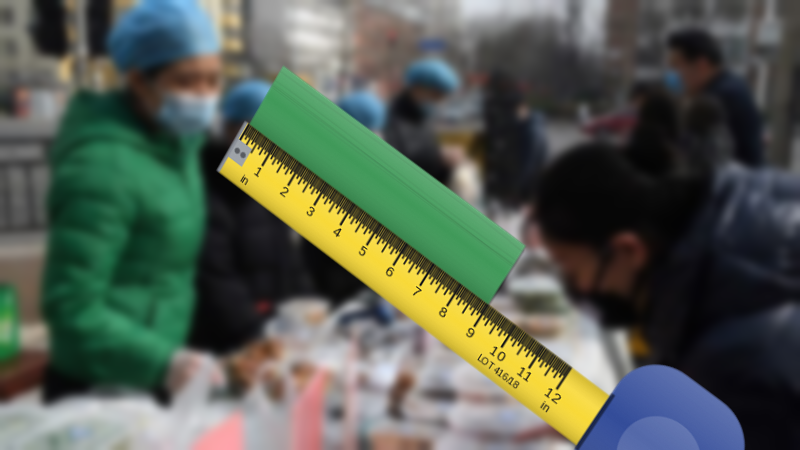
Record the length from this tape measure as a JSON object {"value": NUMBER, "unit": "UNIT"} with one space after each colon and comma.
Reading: {"value": 9, "unit": "in"}
